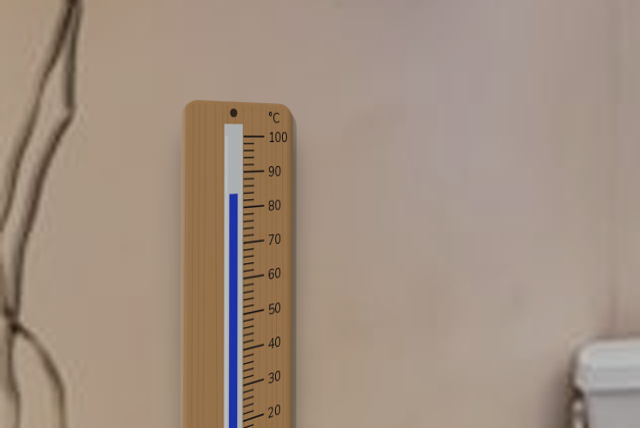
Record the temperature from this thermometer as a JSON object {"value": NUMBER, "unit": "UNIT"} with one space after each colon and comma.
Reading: {"value": 84, "unit": "°C"}
